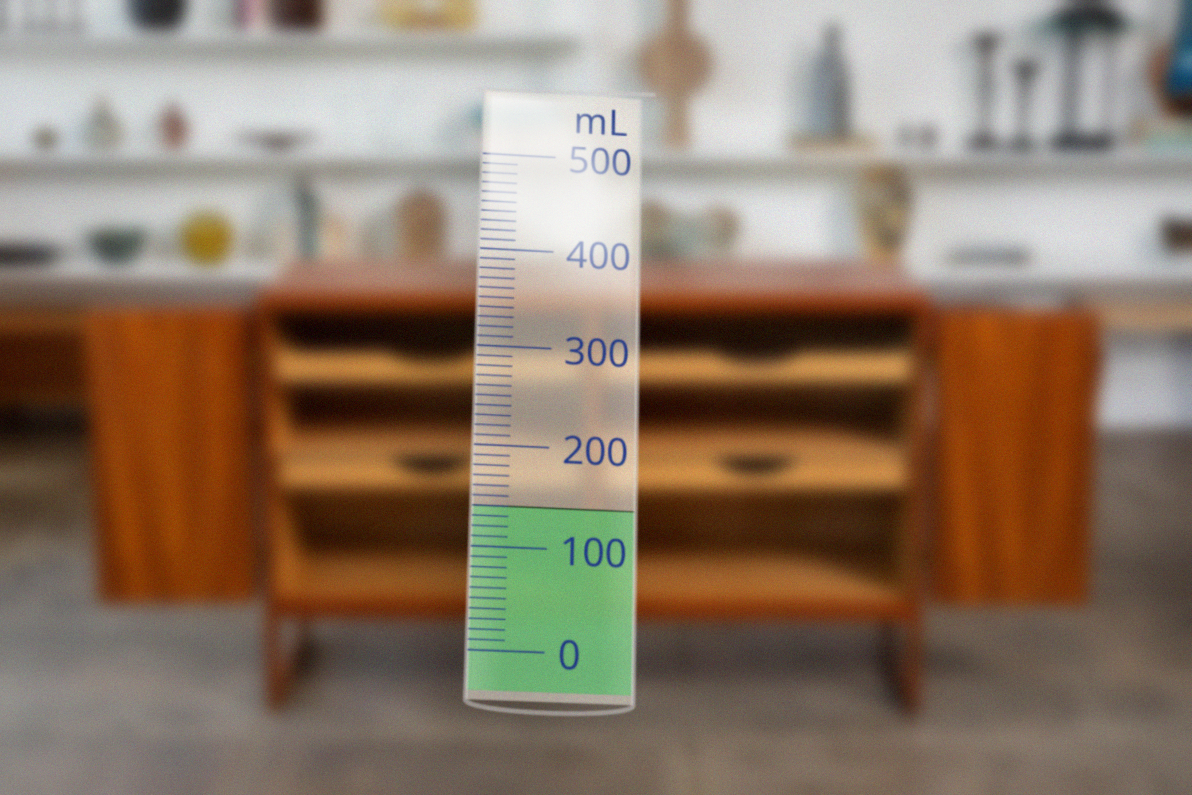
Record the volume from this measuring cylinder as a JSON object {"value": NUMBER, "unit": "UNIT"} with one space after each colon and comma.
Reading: {"value": 140, "unit": "mL"}
